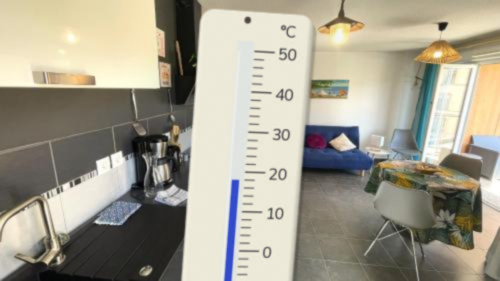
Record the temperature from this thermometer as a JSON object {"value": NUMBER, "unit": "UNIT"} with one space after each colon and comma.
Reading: {"value": 18, "unit": "°C"}
